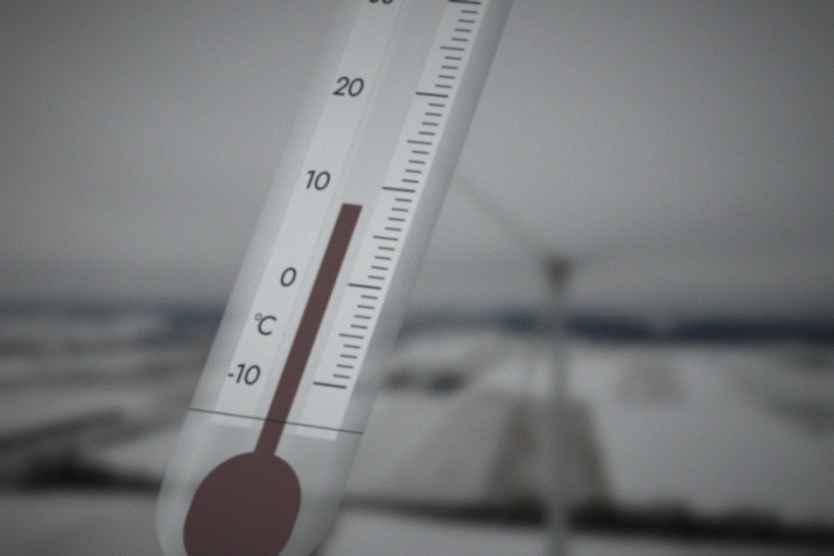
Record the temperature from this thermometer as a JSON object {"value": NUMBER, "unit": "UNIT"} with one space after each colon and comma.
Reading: {"value": 8, "unit": "°C"}
